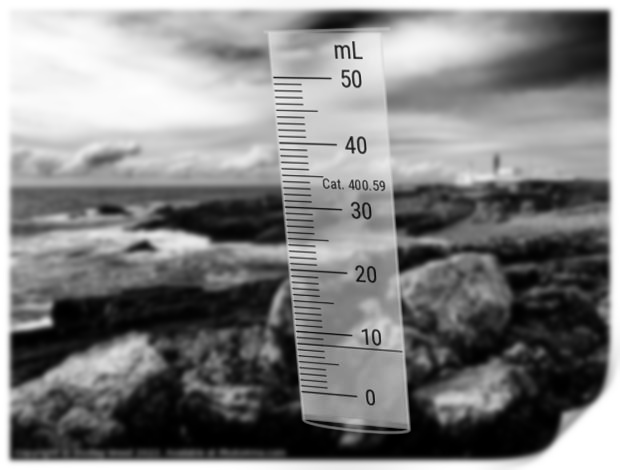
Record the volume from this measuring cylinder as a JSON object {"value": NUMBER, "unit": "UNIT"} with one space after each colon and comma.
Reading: {"value": 8, "unit": "mL"}
